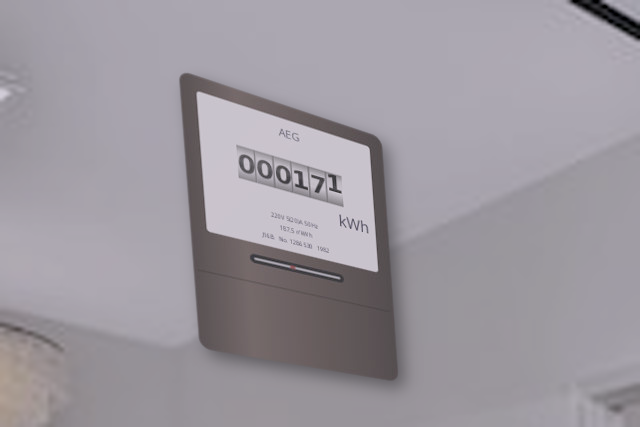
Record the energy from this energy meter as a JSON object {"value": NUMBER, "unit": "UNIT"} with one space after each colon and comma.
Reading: {"value": 171, "unit": "kWh"}
